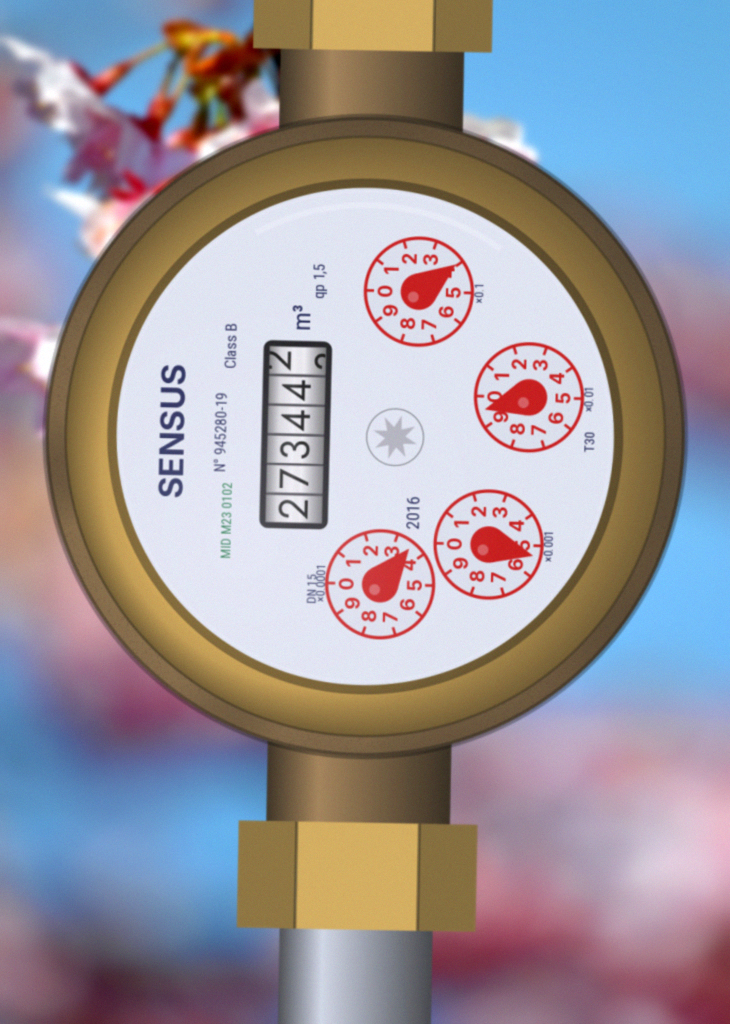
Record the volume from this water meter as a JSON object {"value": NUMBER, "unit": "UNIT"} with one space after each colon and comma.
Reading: {"value": 273442.3953, "unit": "m³"}
